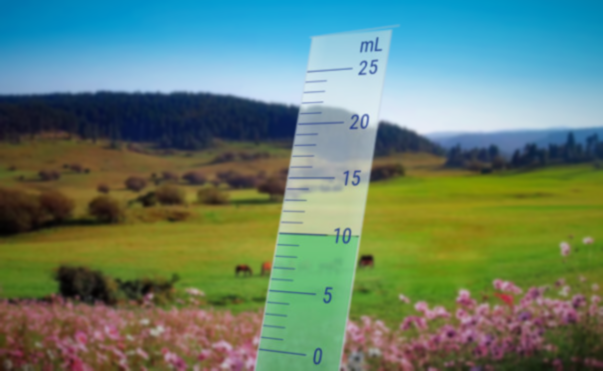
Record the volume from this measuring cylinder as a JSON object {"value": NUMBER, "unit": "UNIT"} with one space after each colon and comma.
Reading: {"value": 10, "unit": "mL"}
